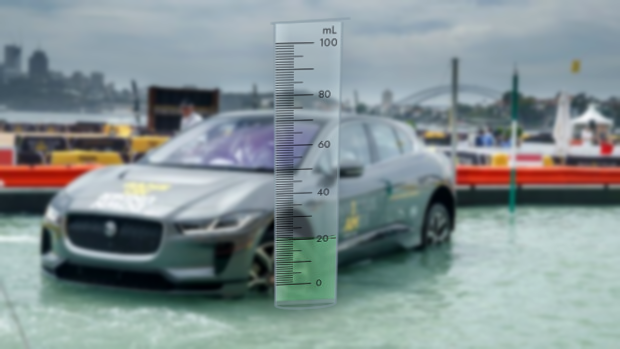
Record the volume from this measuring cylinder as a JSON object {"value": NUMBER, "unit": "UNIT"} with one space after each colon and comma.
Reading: {"value": 20, "unit": "mL"}
